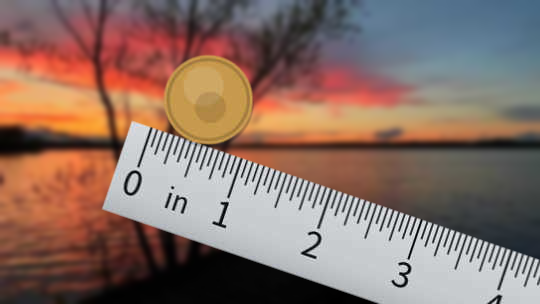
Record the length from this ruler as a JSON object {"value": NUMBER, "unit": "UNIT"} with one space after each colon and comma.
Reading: {"value": 0.9375, "unit": "in"}
